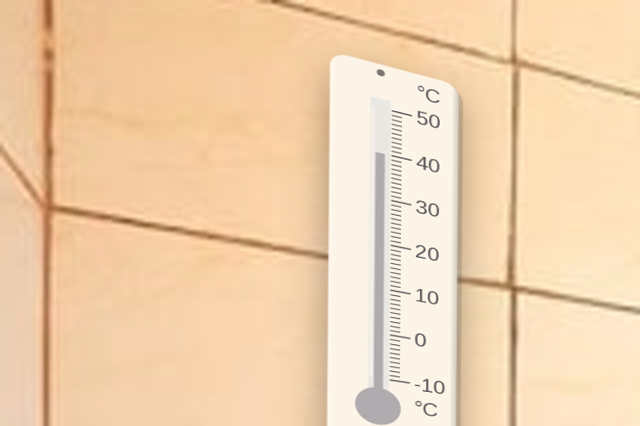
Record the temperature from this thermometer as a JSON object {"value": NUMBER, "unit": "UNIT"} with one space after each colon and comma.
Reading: {"value": 40, "unit": "°C"}
